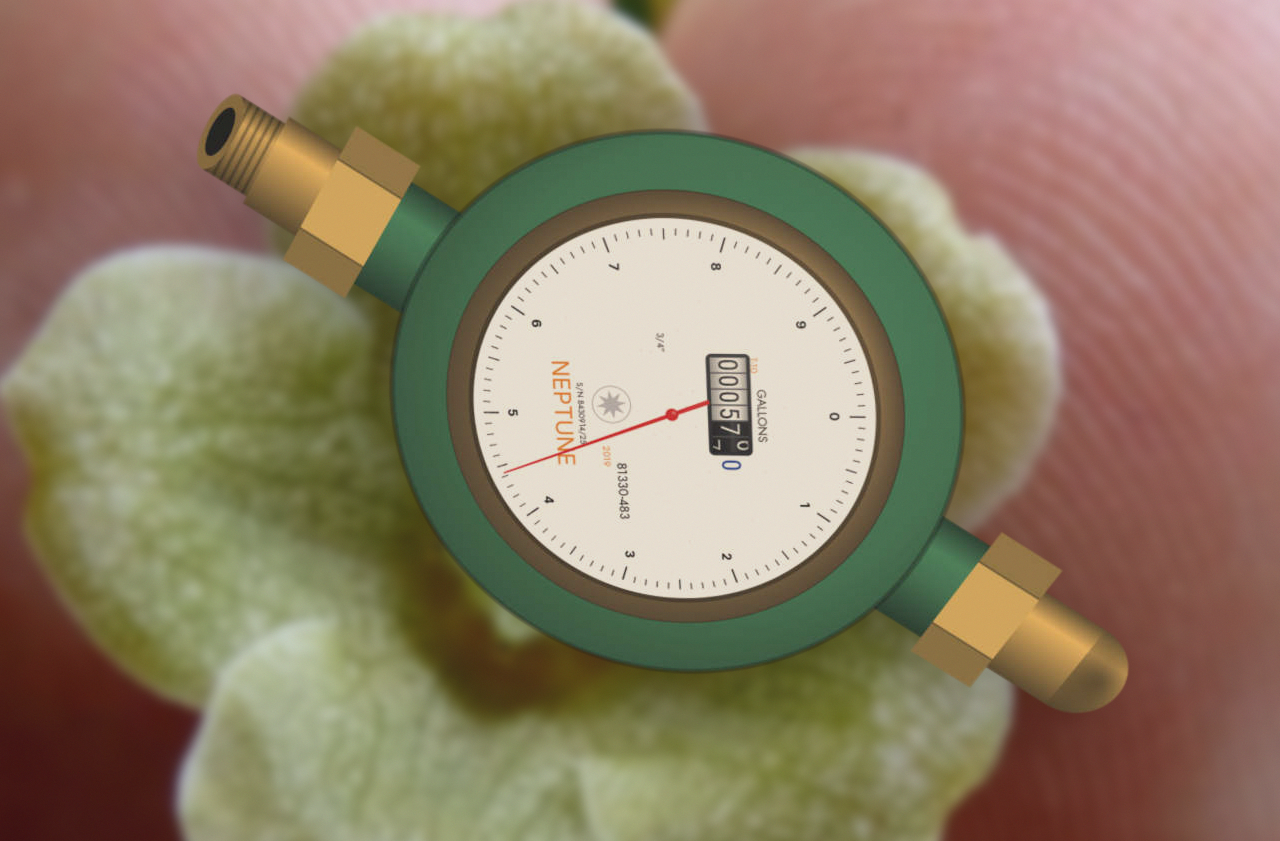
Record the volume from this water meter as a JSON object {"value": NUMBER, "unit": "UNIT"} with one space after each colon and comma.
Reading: {"value": 5764.4, "unit": "gal"}
